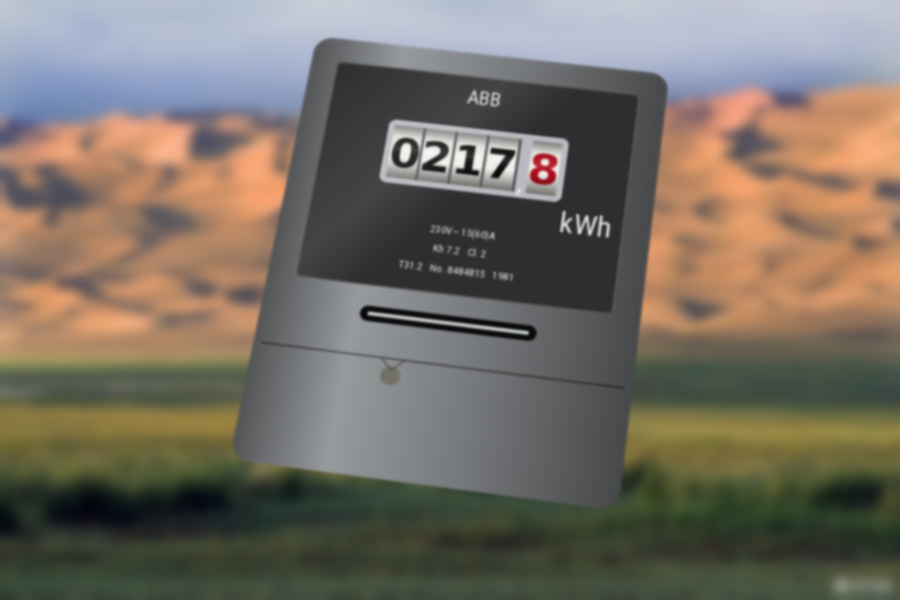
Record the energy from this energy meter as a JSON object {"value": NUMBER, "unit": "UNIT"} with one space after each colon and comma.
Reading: {"value": 217.8, "unit": "kWh"}
